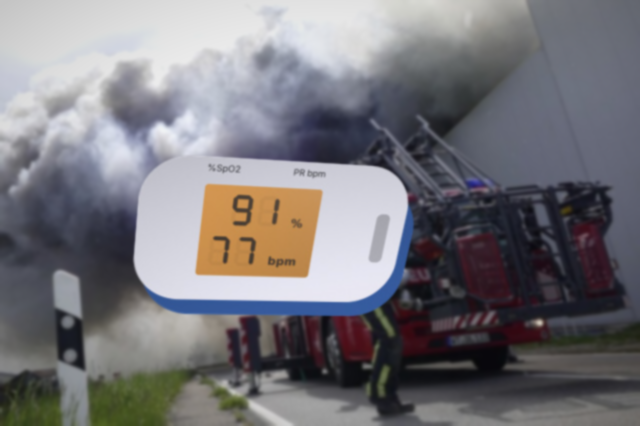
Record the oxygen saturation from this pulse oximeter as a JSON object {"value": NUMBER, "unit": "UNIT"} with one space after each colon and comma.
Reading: {"value": 91, "unit": "%"}
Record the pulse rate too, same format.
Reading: {"value": 77, "unit": "bpm"}
